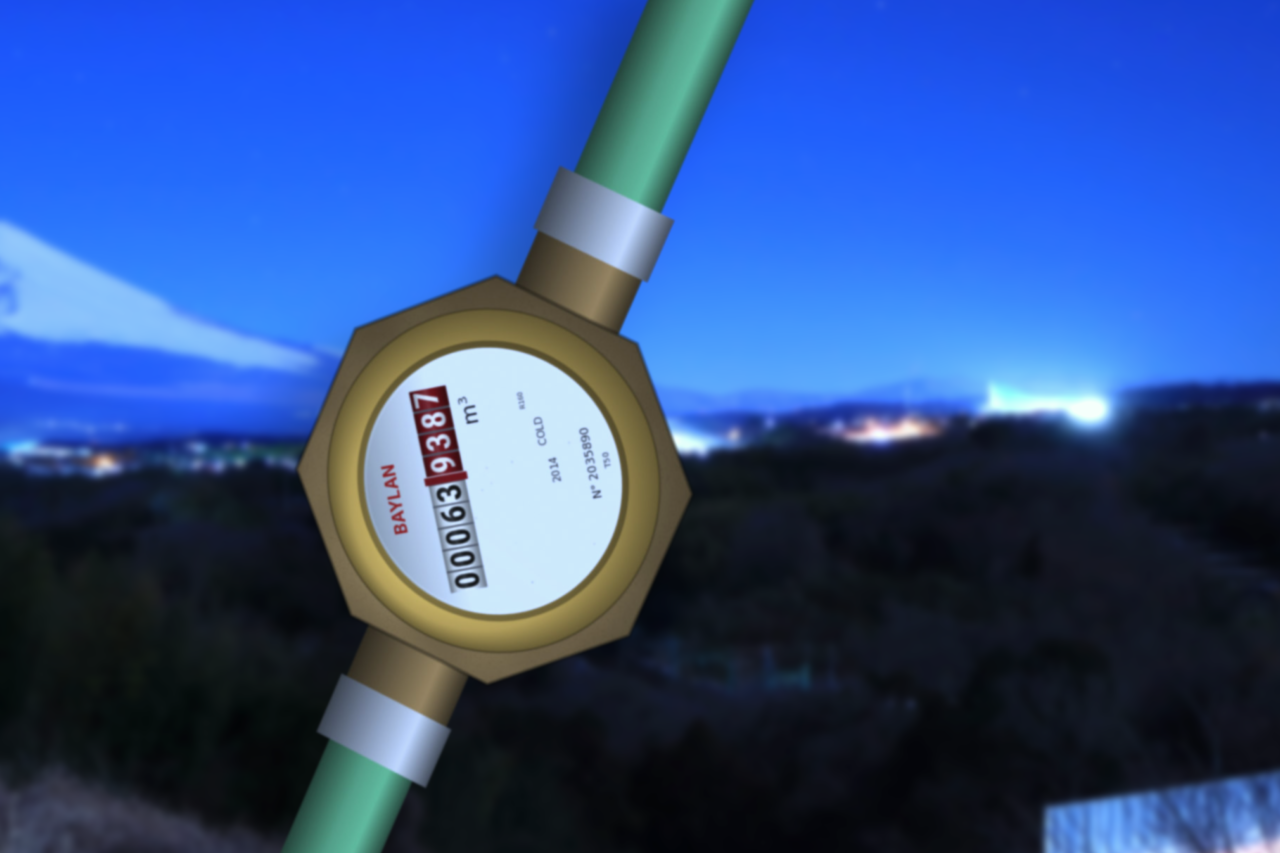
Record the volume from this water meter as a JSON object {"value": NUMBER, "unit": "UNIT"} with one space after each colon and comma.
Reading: {"value": 63.9387, "unit": "m³"}
